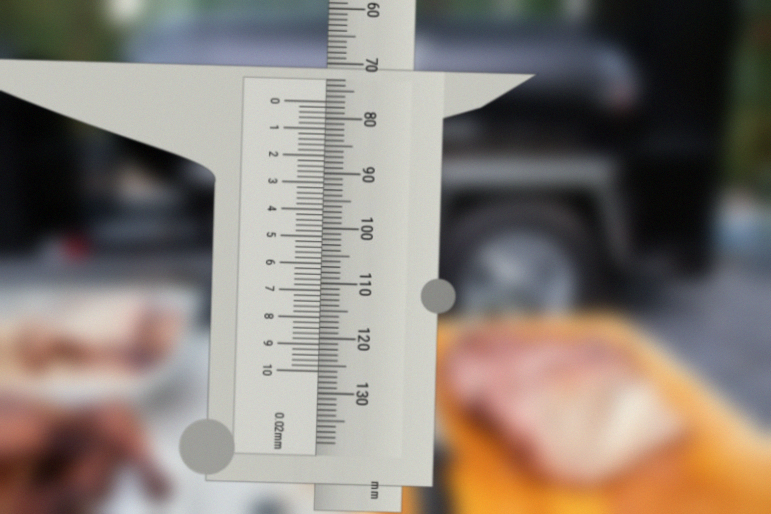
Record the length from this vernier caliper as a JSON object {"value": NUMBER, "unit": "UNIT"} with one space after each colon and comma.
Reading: {"value": 77.0, "unit": "mm"}
